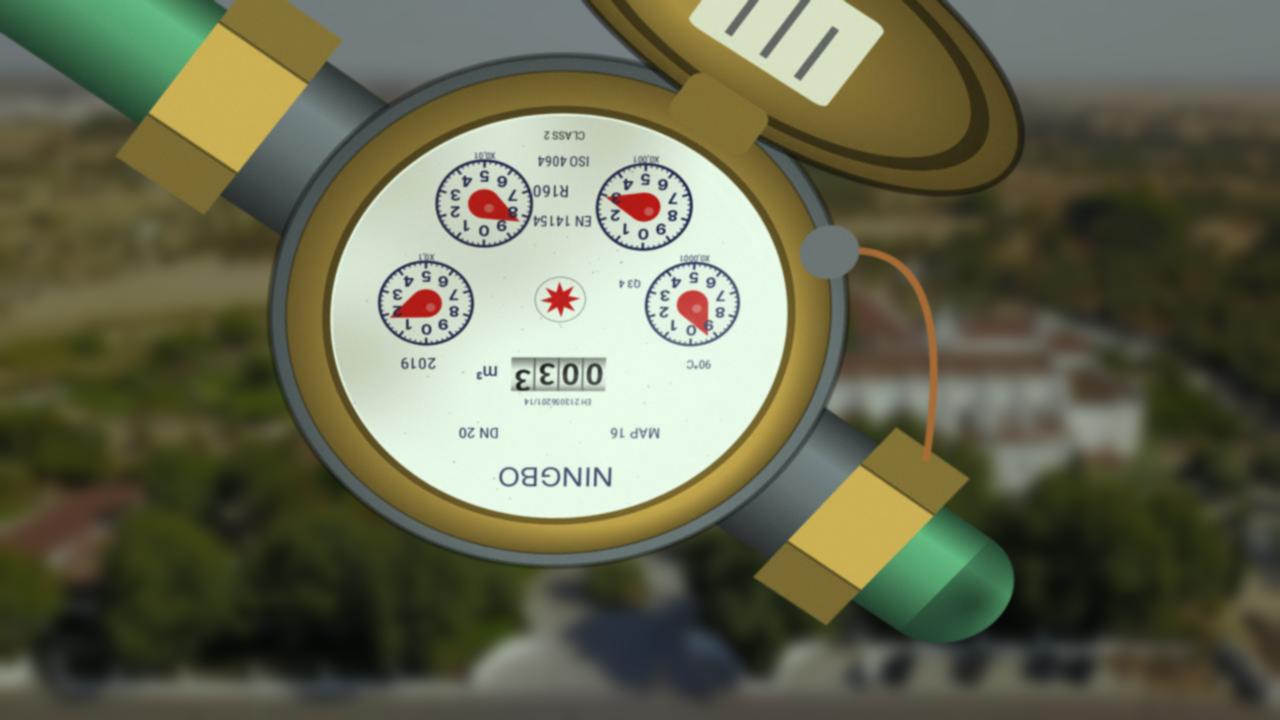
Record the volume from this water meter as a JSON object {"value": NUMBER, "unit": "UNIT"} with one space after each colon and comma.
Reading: {"value": 33.1829, "unit": "m³"}
